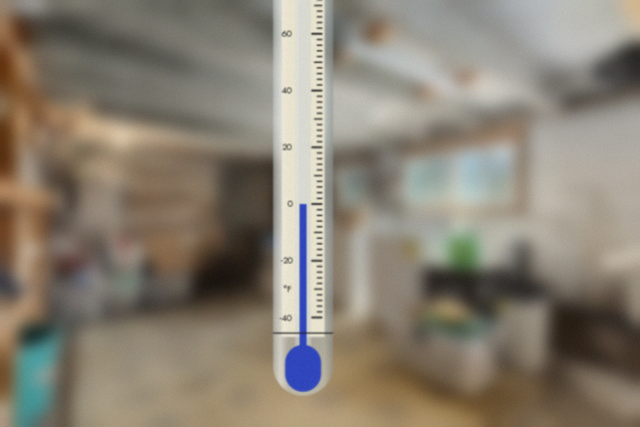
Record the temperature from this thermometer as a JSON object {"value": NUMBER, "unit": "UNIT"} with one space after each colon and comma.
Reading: {"value": 0, "unit": "°F"}
